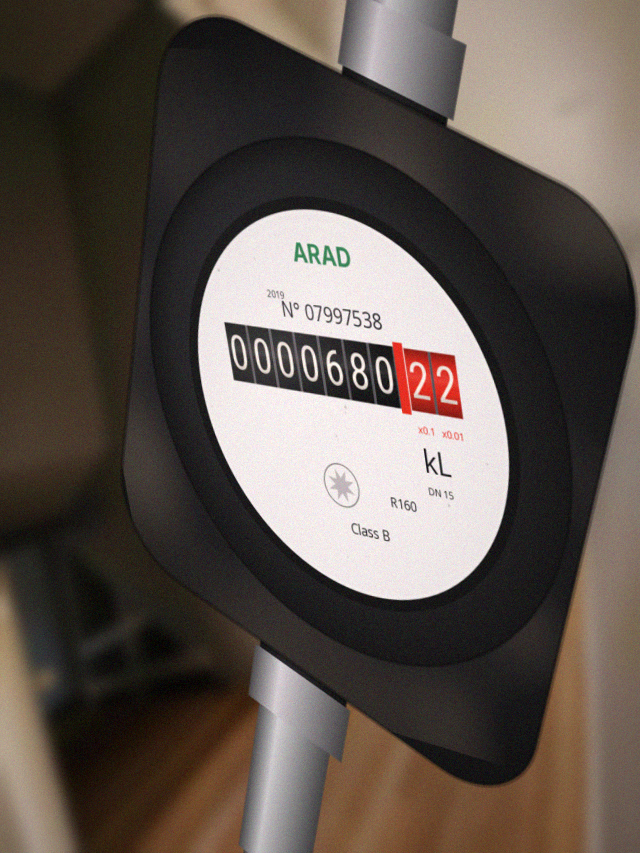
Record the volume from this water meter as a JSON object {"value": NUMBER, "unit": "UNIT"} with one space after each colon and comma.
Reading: {"value": 680.22, "unit": "kL"}
